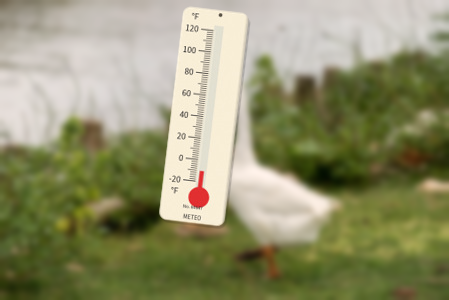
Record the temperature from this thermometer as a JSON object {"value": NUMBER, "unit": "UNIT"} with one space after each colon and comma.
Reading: {"value": -10, "unit": "°F"}
